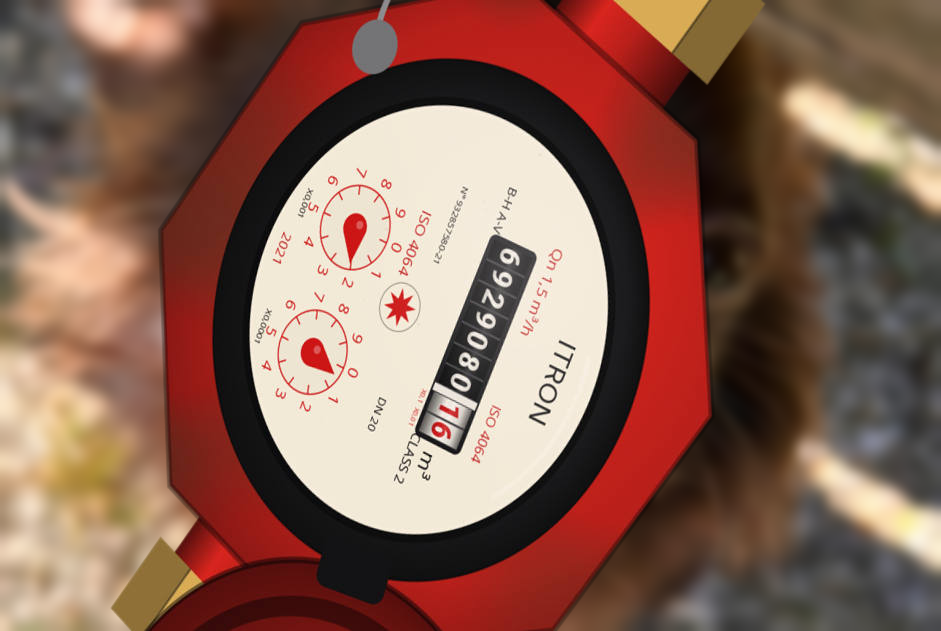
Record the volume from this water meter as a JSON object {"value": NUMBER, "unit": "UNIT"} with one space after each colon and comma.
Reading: {"value": 6929080.1620, "unit": "m³"}
